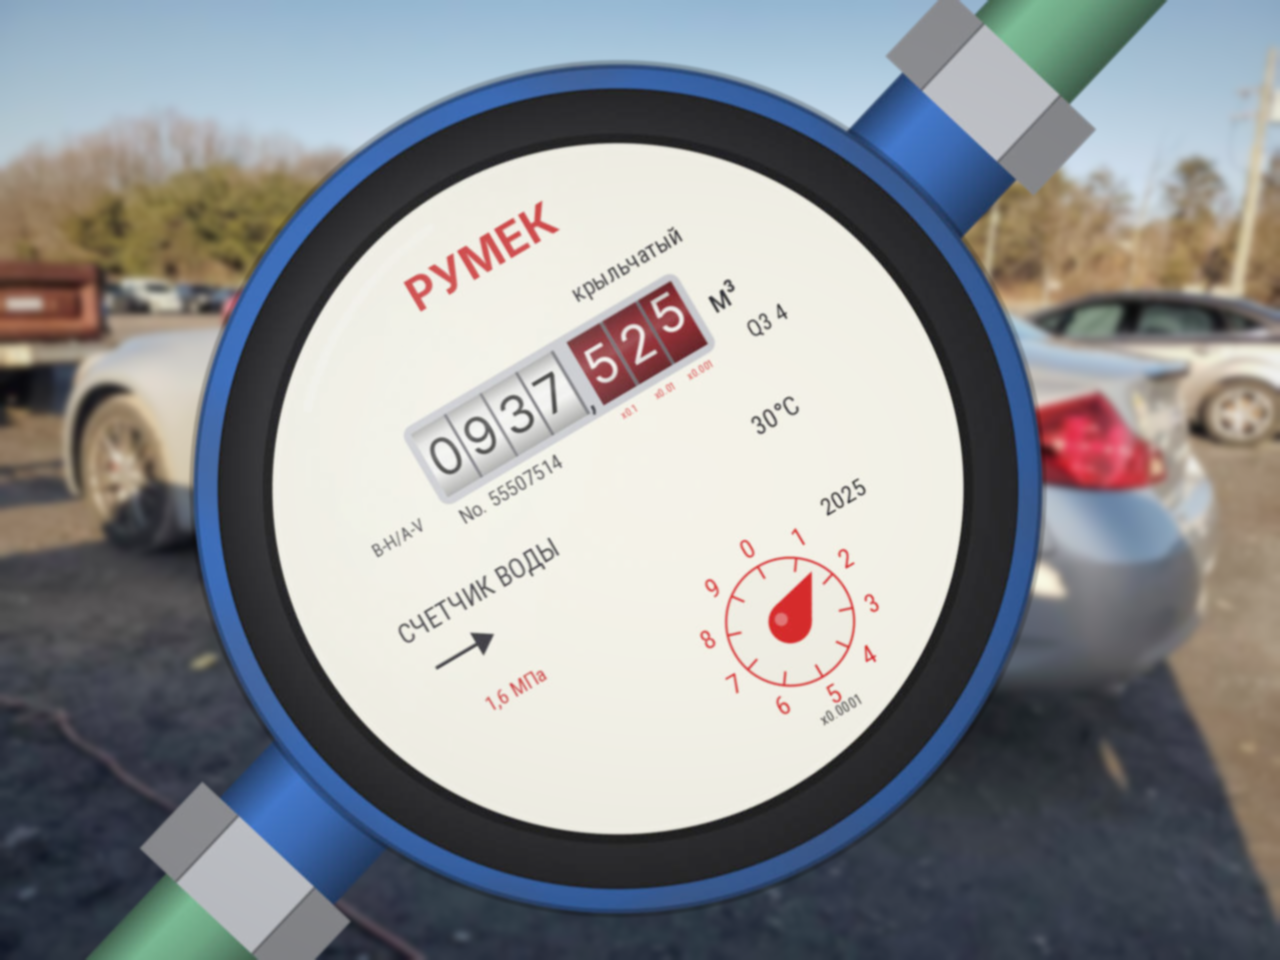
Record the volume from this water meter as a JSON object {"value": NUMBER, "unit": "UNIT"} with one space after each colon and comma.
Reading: {"value": 937.5251, "unit": "m³"}
